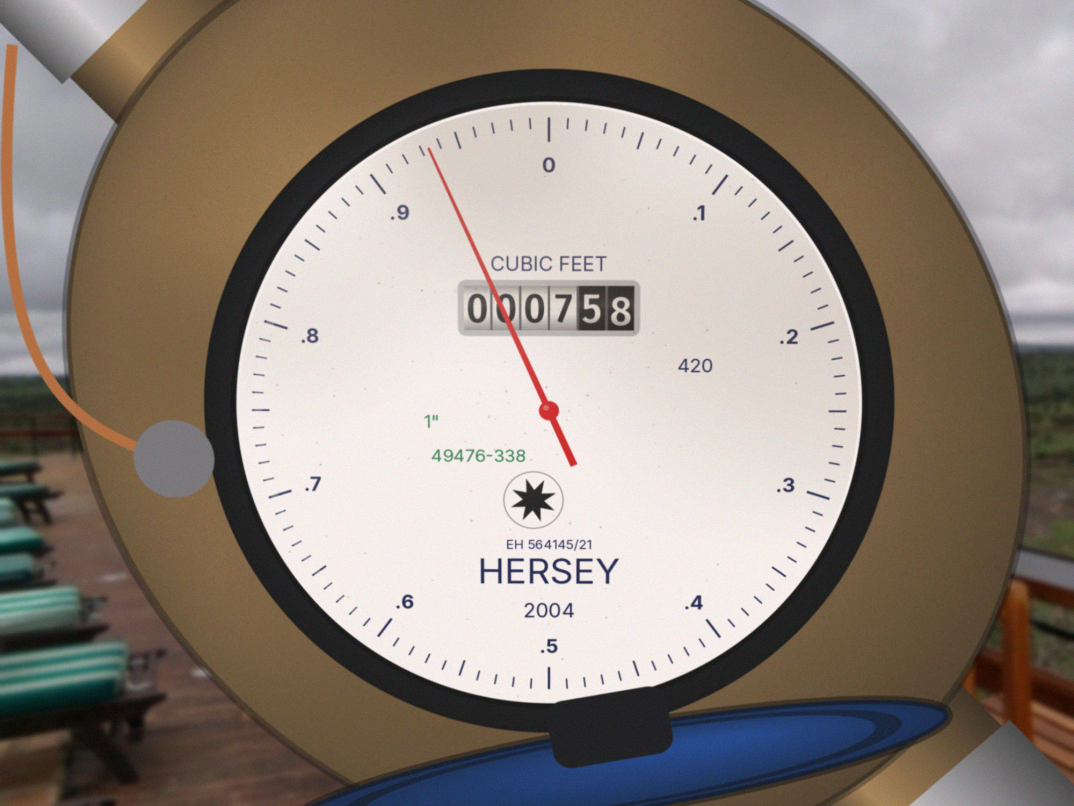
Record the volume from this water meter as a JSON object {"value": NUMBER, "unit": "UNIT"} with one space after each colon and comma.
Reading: {"value": 757.93, "unit": "ft³"}
